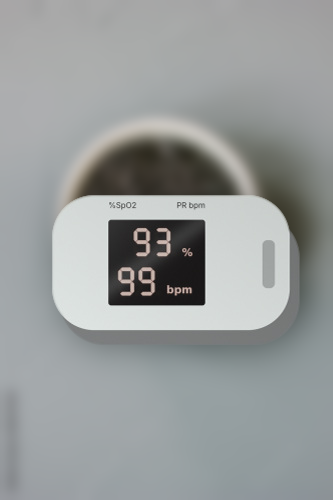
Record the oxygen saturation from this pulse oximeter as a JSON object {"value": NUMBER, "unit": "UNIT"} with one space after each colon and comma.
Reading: {"value": 93, "unit": "%"}
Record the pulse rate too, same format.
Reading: {"value": 99, "unit": "bpm"}
